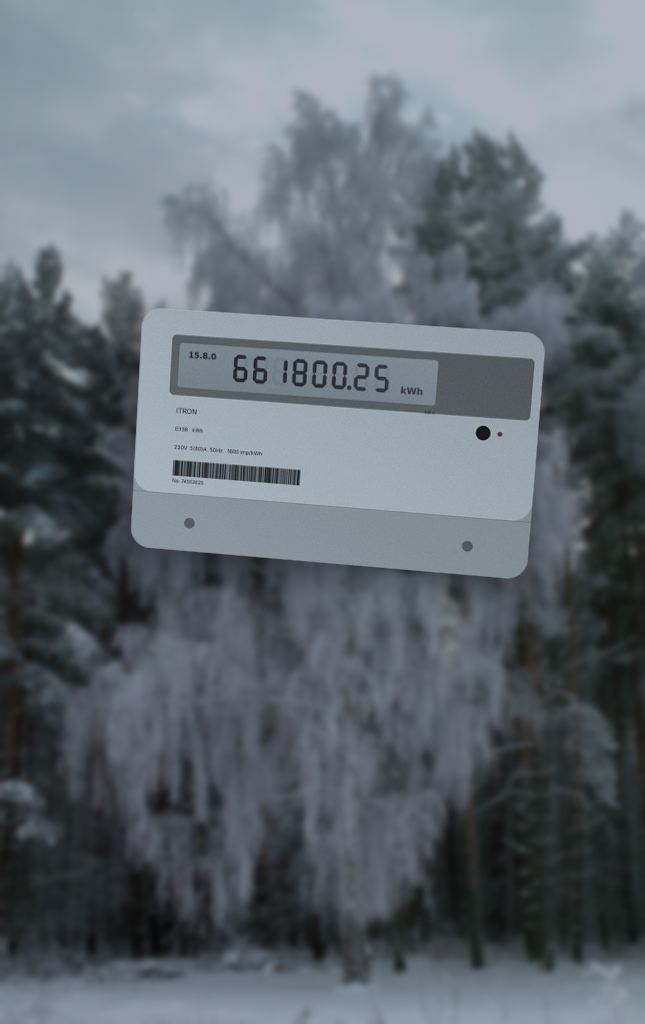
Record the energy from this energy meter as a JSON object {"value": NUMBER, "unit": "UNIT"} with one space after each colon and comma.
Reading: {"value": 661800.25, "unit": "kWh"}
